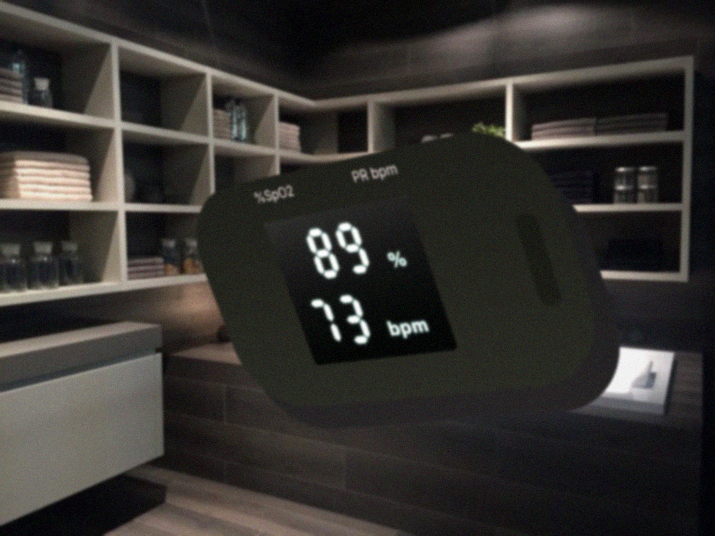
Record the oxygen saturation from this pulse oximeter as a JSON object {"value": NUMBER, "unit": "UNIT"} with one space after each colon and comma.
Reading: {"value": 89, "unit": "%"}
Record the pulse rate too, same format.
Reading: {"value": 73, "unit": "bpm"}
